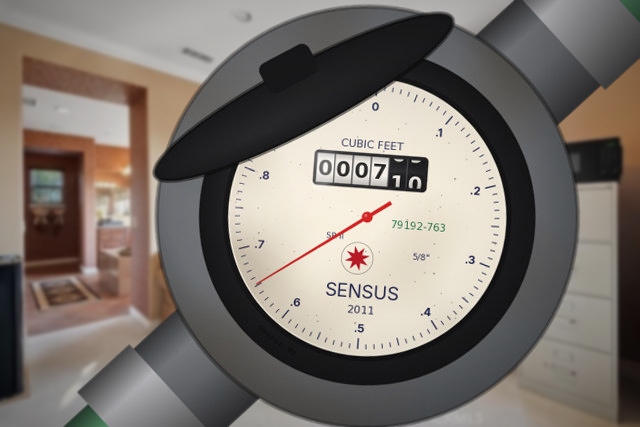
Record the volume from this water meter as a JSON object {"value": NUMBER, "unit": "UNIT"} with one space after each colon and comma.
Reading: {"value": 709.65, "unit": "ft³"}
